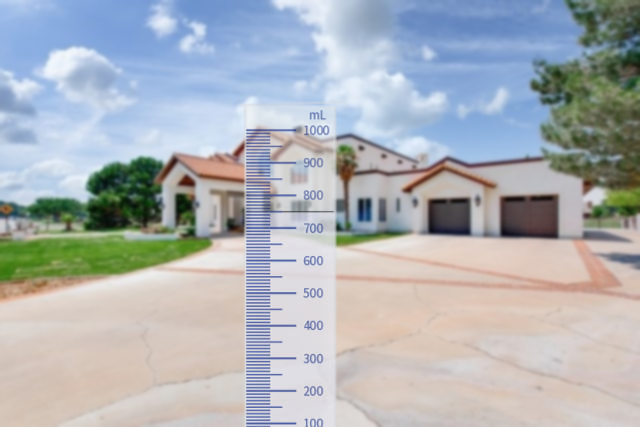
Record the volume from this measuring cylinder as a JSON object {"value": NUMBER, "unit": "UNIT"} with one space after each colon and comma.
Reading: {"value": 750, "unit": "mL"}
